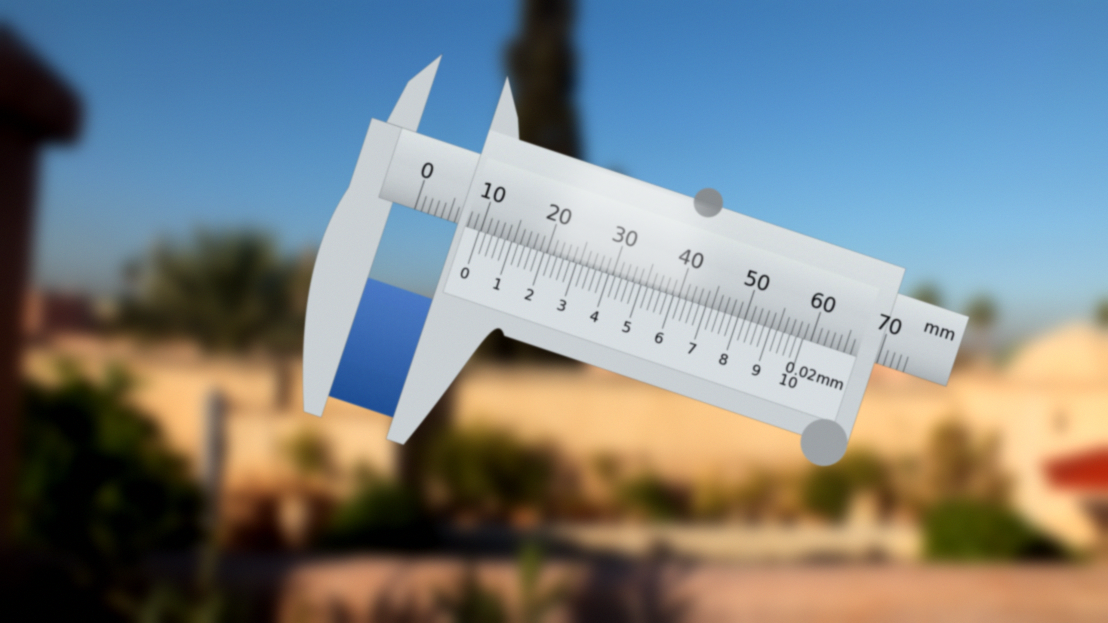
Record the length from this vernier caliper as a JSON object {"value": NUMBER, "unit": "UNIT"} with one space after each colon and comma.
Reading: {"value": 9.8, "unit": "mm"}
